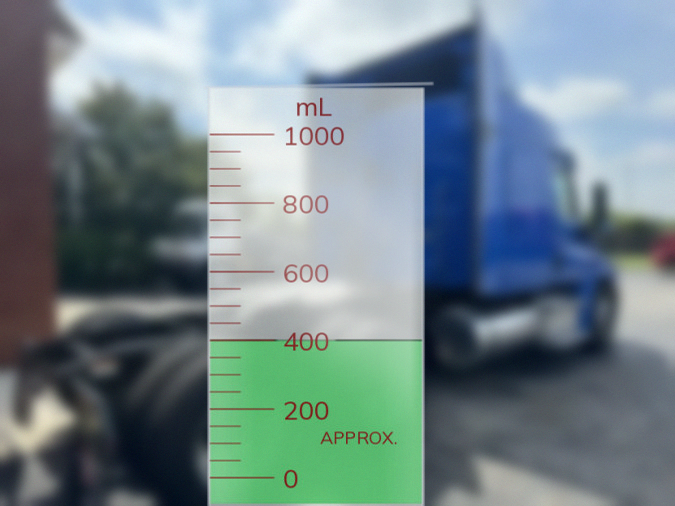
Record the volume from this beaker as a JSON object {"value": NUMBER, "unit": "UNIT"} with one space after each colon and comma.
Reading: {"value": 400, "unit": "mL"}
